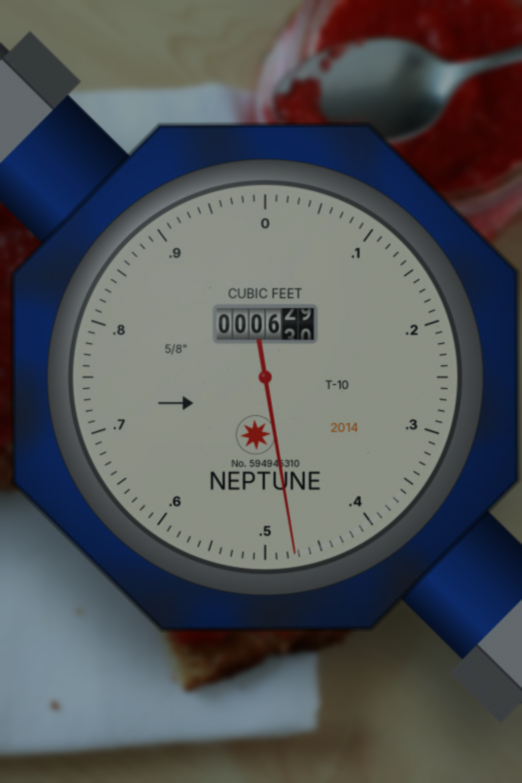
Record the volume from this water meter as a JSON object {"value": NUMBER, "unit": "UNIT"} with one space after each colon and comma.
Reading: {"value": 629.47, "unit": "ft³"}
